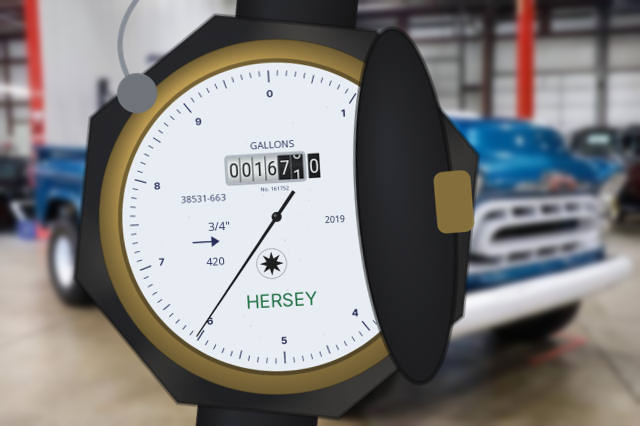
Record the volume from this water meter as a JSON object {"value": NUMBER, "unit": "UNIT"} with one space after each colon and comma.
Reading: {"value": 16706.0, "unit": "gal"}
